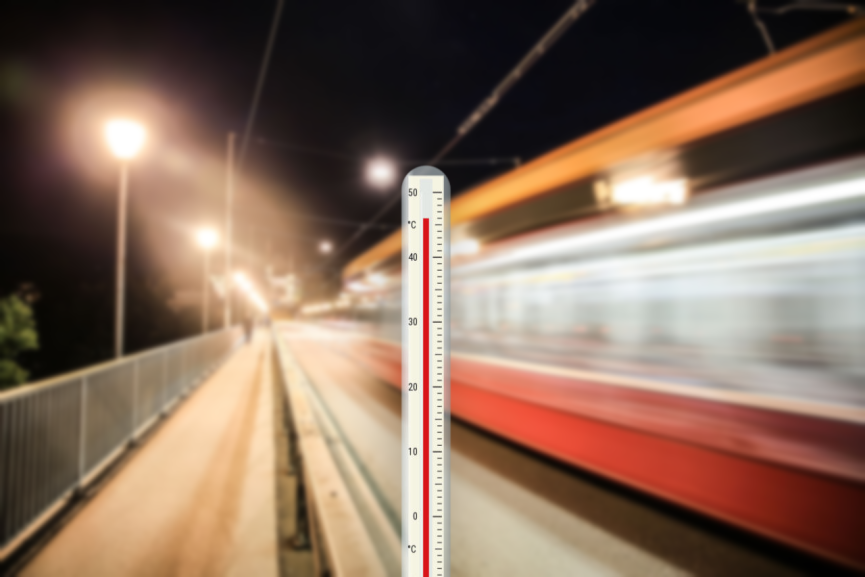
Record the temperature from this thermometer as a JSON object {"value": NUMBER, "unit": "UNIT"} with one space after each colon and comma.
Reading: {"value": 46, "unit": "°C"}
